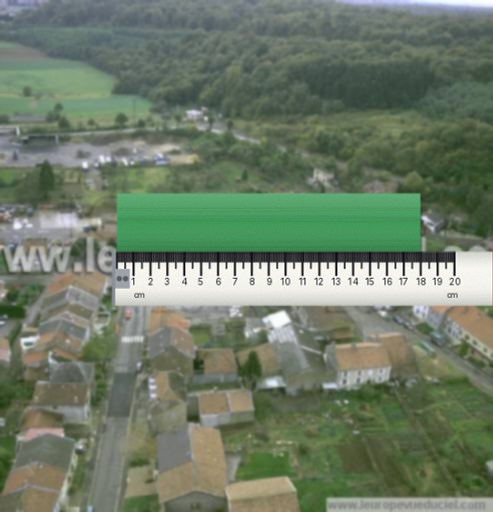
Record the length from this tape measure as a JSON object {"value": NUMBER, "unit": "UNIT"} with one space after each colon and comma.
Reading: {"value": 18, "unit": "cm"}
